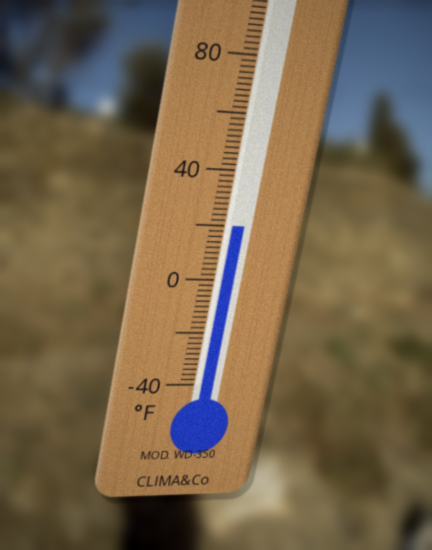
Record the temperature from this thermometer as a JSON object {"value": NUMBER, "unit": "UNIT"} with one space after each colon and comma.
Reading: {"value": 20, "unit": "°F"}
